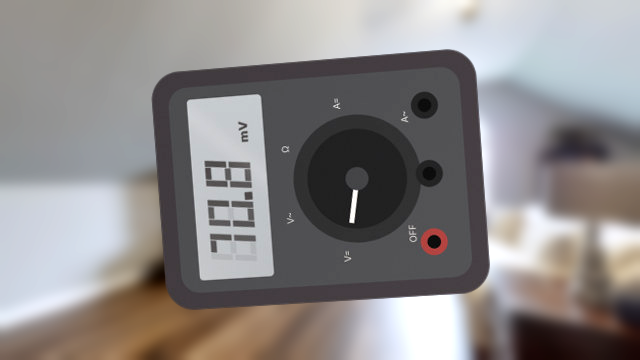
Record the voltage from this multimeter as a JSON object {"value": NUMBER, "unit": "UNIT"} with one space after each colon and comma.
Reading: {"value": 70.8, "unit": "mV"}
